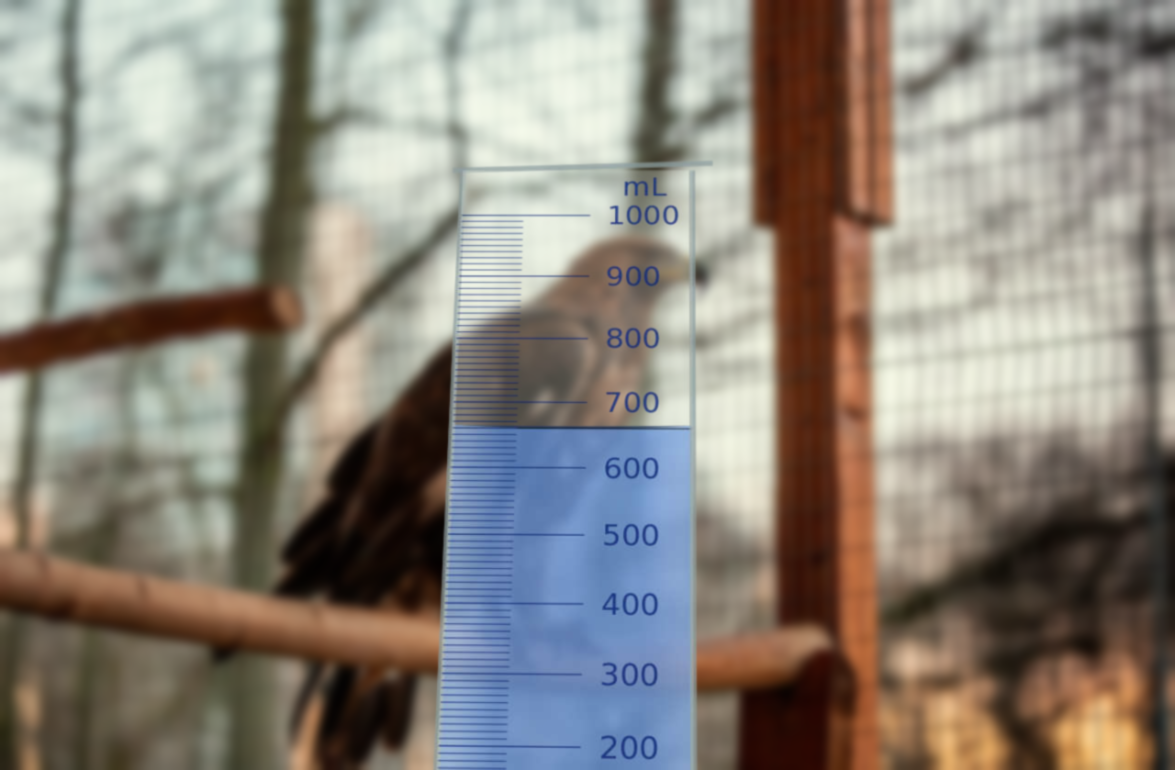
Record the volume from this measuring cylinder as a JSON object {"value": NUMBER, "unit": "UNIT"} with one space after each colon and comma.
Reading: {"value": 660, "unit": "mL"}
